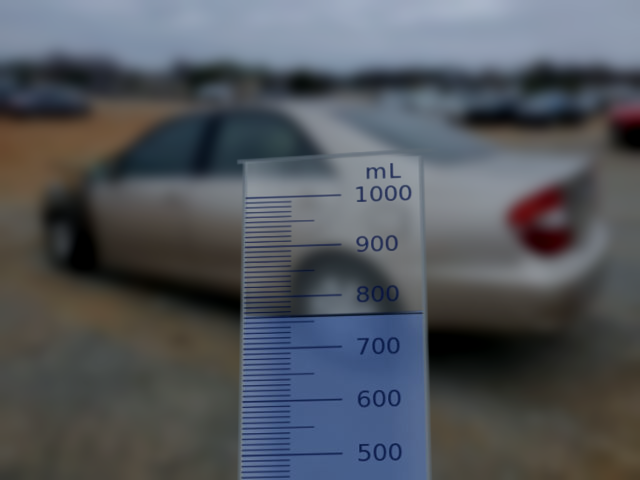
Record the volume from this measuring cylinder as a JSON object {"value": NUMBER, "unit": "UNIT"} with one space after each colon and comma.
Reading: {"value": 760, "unit": "mL"}
